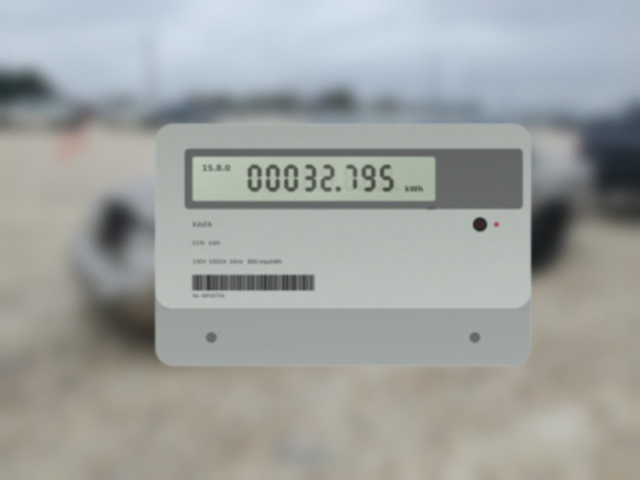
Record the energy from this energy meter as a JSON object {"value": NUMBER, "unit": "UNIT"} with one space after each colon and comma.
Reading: {"value": 32.795, "unit": "kWh"}
